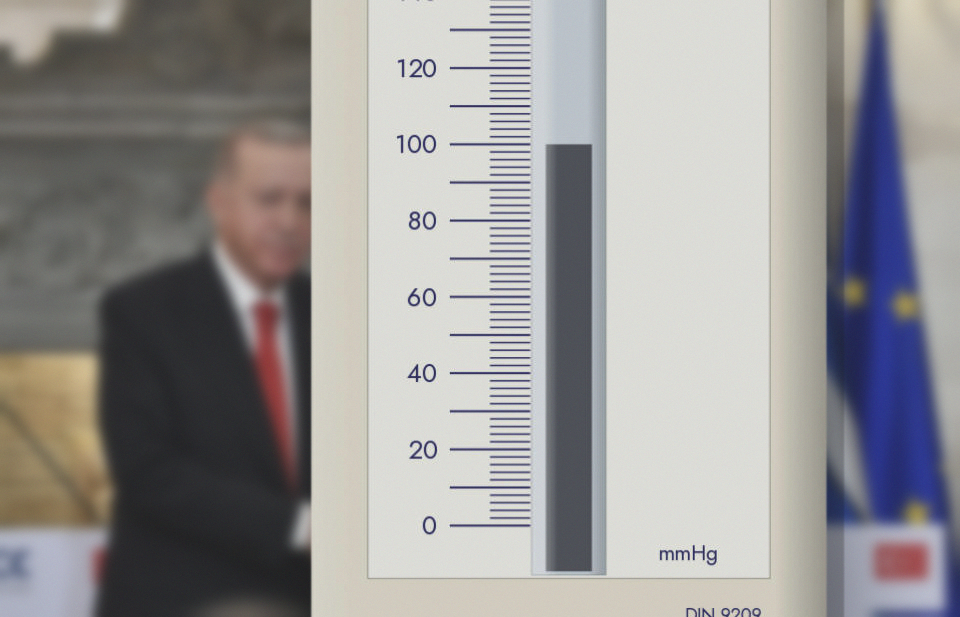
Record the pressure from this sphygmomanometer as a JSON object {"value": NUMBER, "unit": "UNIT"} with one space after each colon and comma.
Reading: {"value": 100, "unit": "mmHg"}
